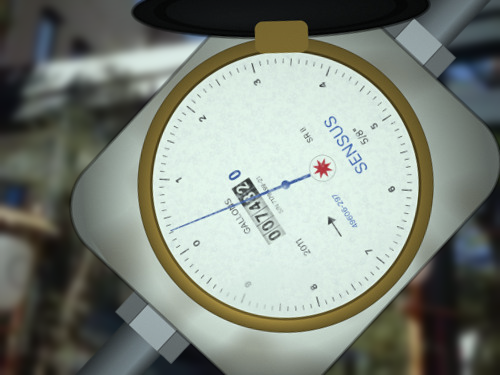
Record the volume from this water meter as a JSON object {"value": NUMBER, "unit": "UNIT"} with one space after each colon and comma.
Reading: {"value": 74820.3, "unit": "gal"}
